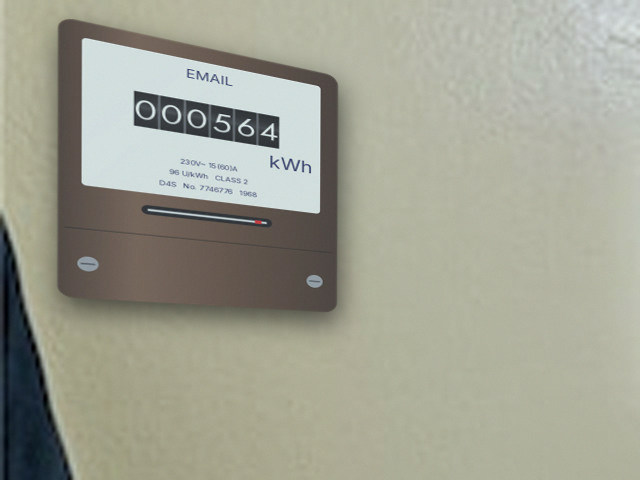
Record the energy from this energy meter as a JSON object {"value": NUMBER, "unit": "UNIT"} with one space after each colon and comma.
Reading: {"value": 564, "unit": "kWh"}
